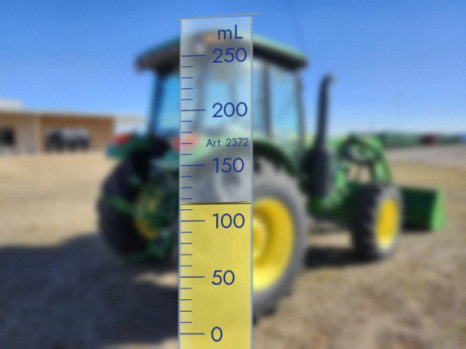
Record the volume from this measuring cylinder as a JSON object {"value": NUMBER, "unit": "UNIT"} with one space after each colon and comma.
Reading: {"value": 115, "unit": "mL"}
